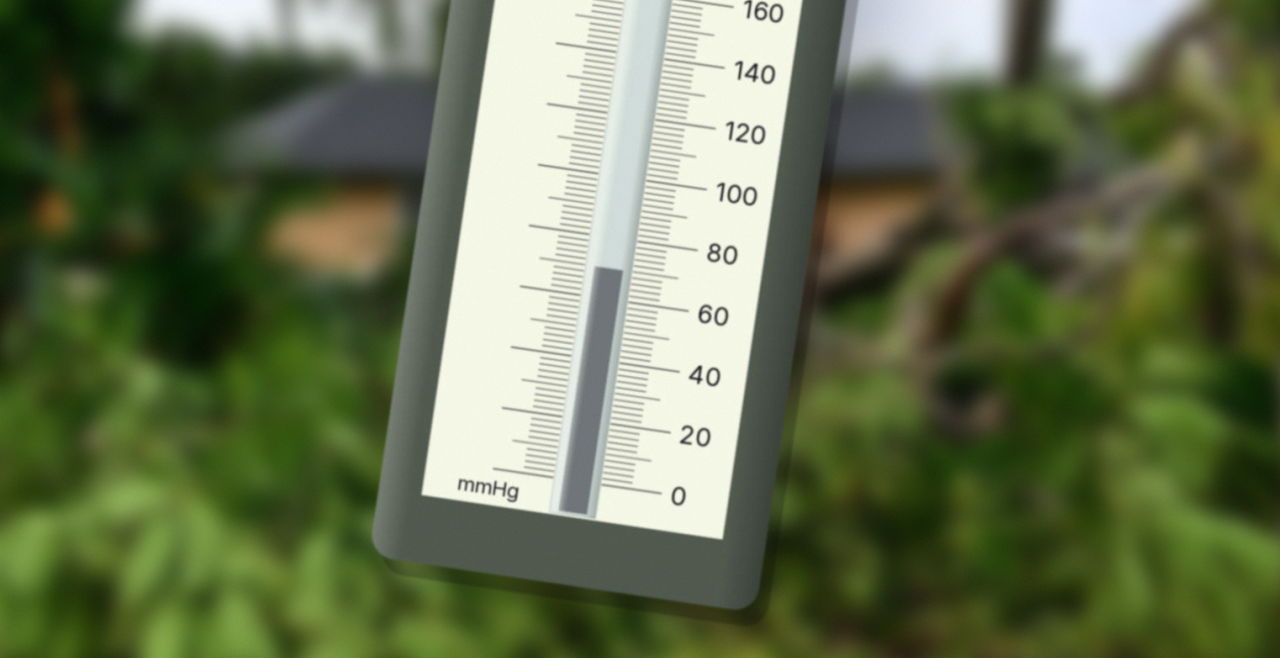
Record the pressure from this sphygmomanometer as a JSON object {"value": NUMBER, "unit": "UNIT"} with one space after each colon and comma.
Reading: {"value": 70, "unit": "mmHg"}
